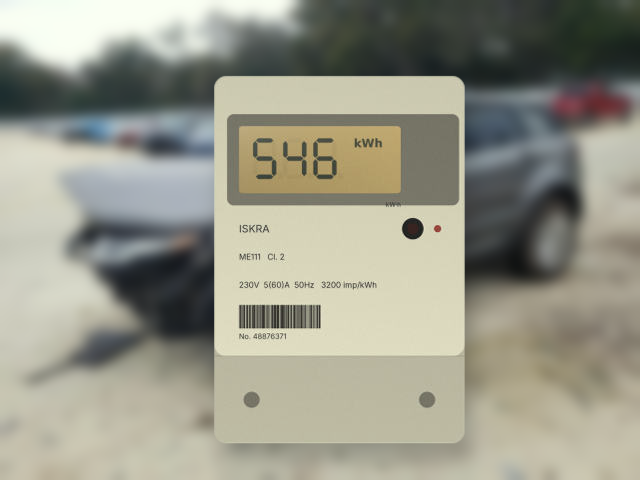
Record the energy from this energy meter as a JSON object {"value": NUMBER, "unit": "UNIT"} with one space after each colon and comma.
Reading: {"value": 546, "unit": "kWh"}
